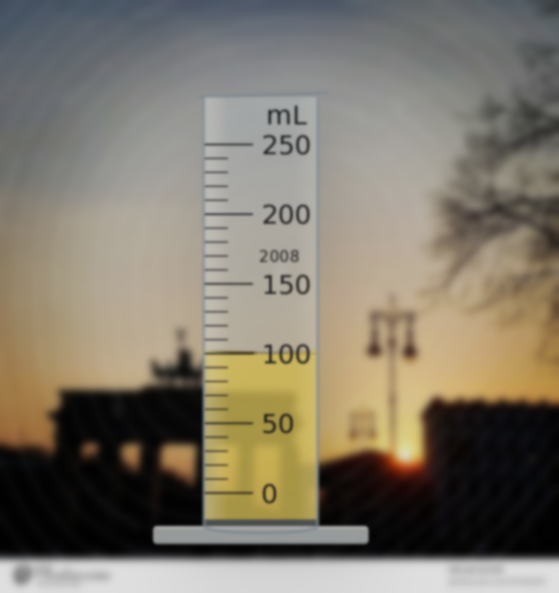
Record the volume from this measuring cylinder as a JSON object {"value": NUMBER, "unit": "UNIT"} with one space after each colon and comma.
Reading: {"value": 100, "unit": "mL"}
